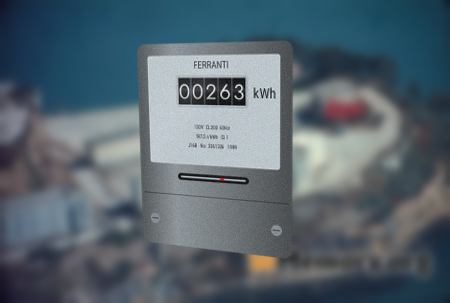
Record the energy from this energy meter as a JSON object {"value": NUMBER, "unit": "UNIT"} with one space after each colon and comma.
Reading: {"value": 263, "unit": "kWh"}
